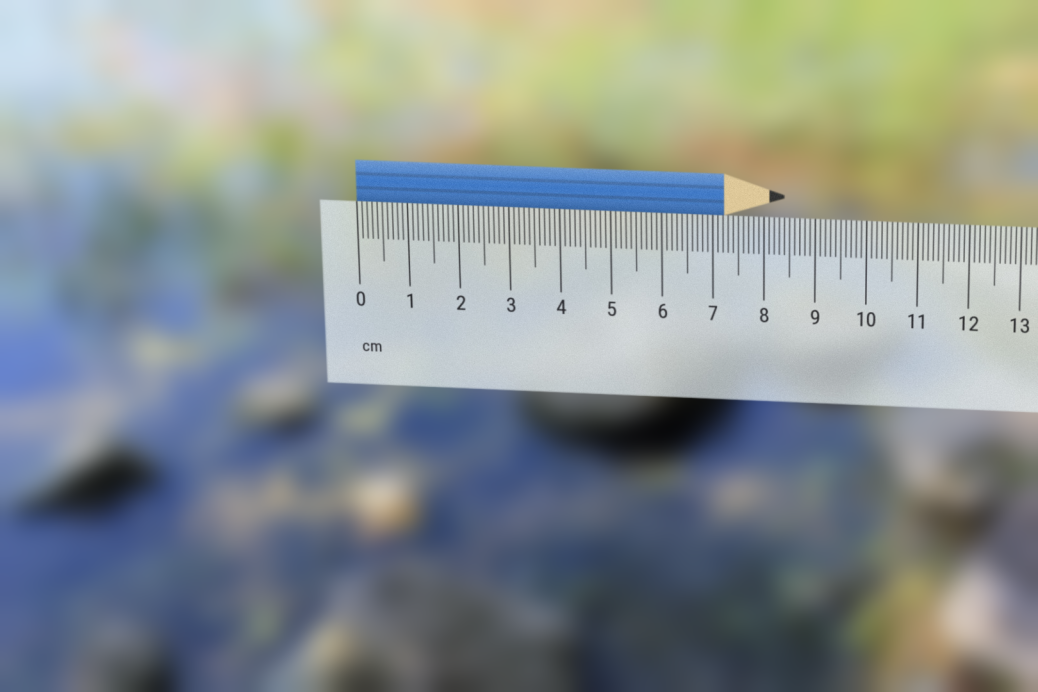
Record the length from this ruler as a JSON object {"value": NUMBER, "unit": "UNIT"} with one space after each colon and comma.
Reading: {"value": 8.4, "unit": "cm"}
